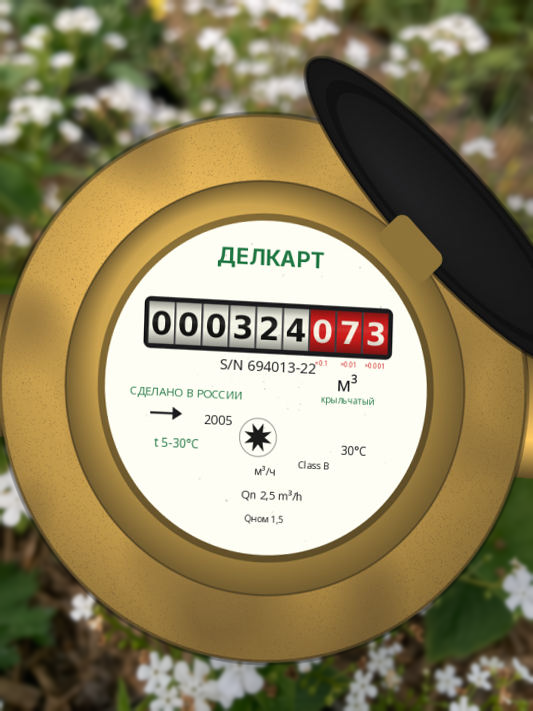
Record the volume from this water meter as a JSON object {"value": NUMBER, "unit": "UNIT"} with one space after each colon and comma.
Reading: {"value": 324.073, "unit": "m³"}
